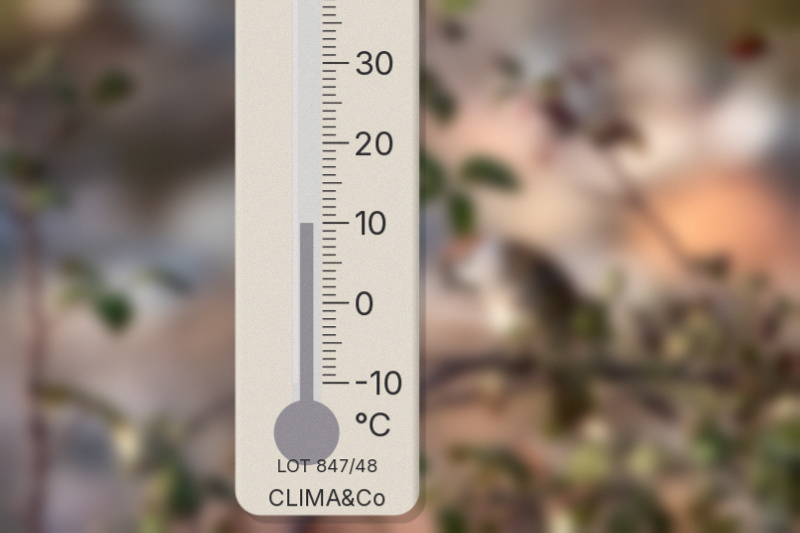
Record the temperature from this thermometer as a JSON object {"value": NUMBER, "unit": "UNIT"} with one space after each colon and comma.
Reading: {"value": 10, "unit": "°C"}
